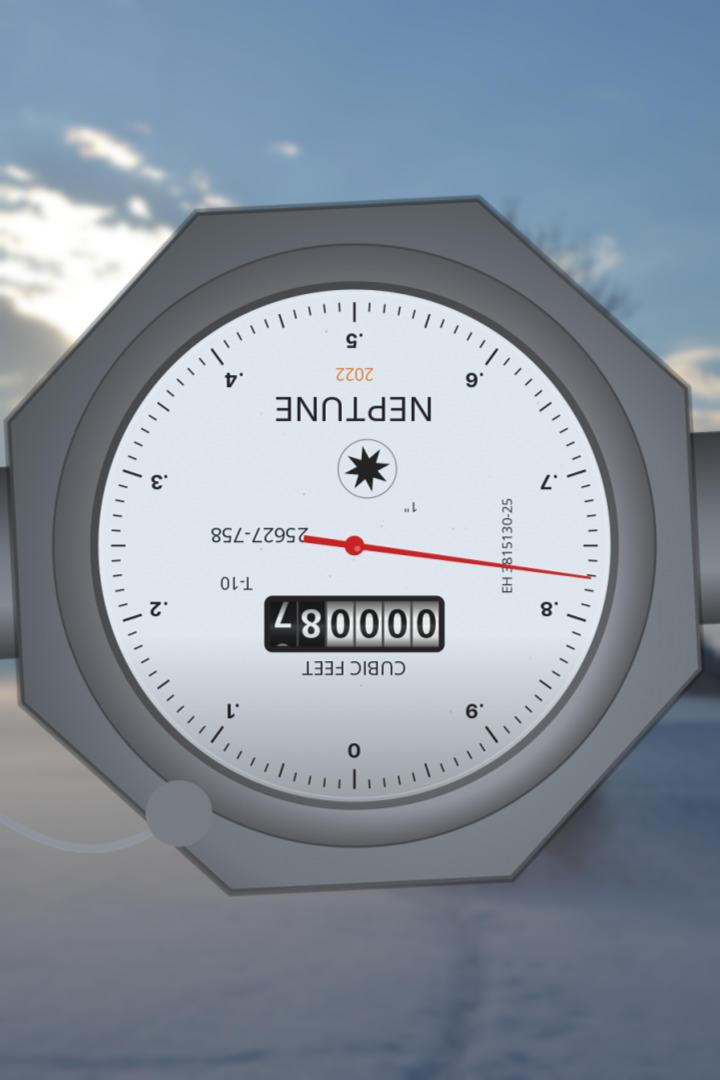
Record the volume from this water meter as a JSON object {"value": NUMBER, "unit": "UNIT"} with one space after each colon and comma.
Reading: {"value": 86.77, "unit": "ft³"}
